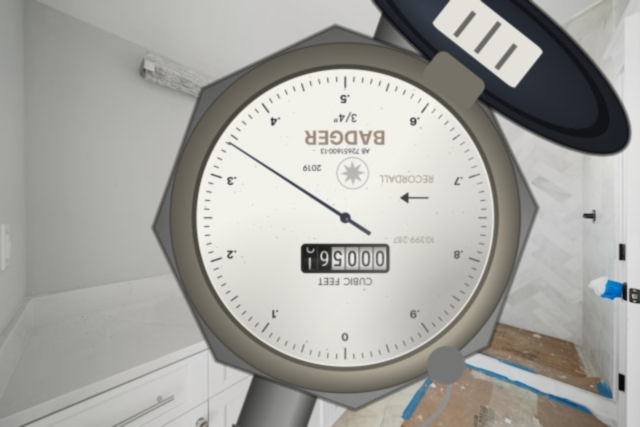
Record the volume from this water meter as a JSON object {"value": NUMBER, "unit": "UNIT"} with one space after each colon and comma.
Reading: {"value": 561.34, "unit": "ft³"}
